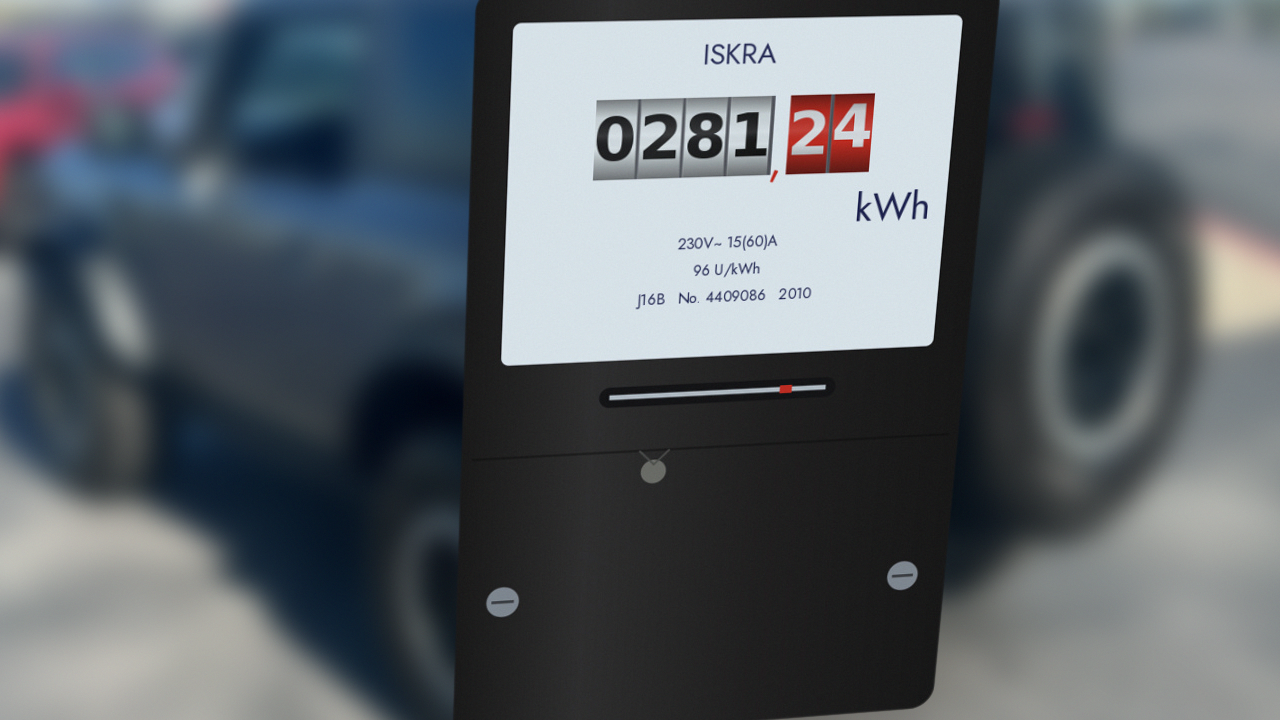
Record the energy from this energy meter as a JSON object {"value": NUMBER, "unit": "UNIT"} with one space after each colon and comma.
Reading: {"value": 281.24, "unit": "kWh"}
